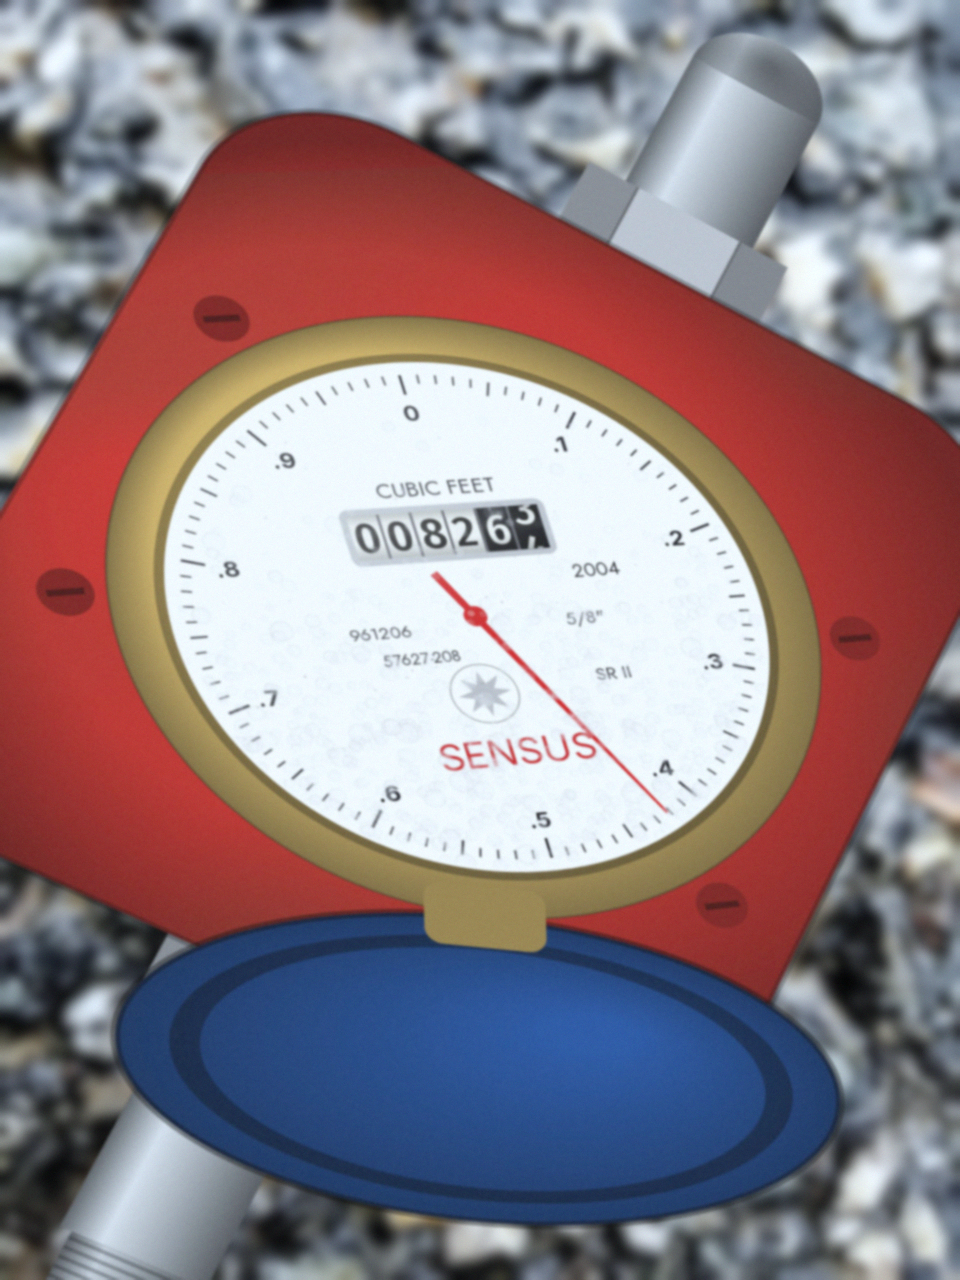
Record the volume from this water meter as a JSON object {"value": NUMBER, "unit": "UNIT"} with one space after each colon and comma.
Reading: {"value": 8263.42, "unit": "ft³"}
